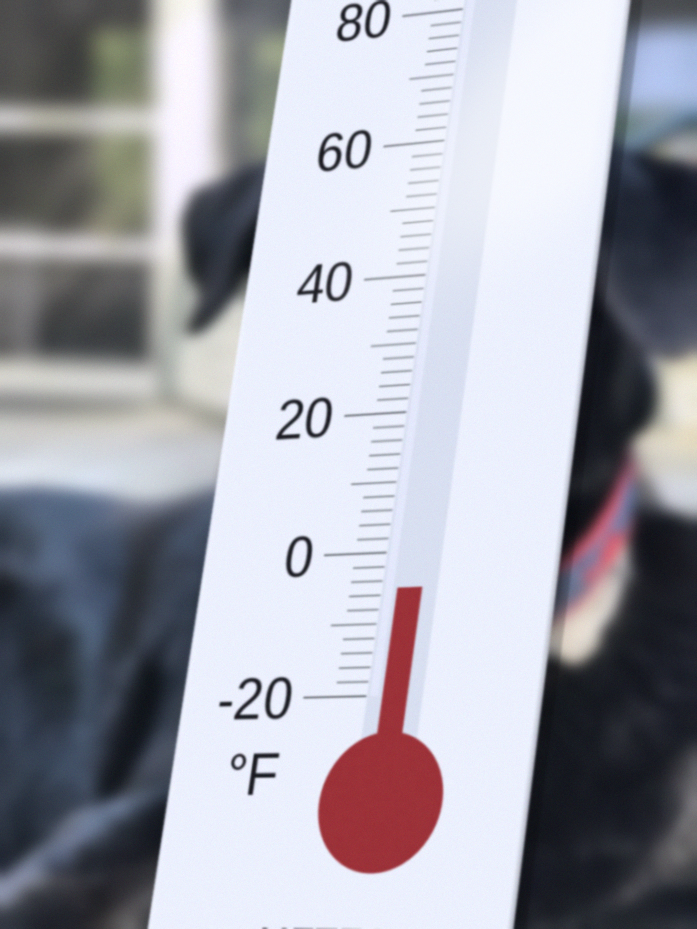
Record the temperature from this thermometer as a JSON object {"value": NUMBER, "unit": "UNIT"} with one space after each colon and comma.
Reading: {"value": -5, "unit": "°F"}
